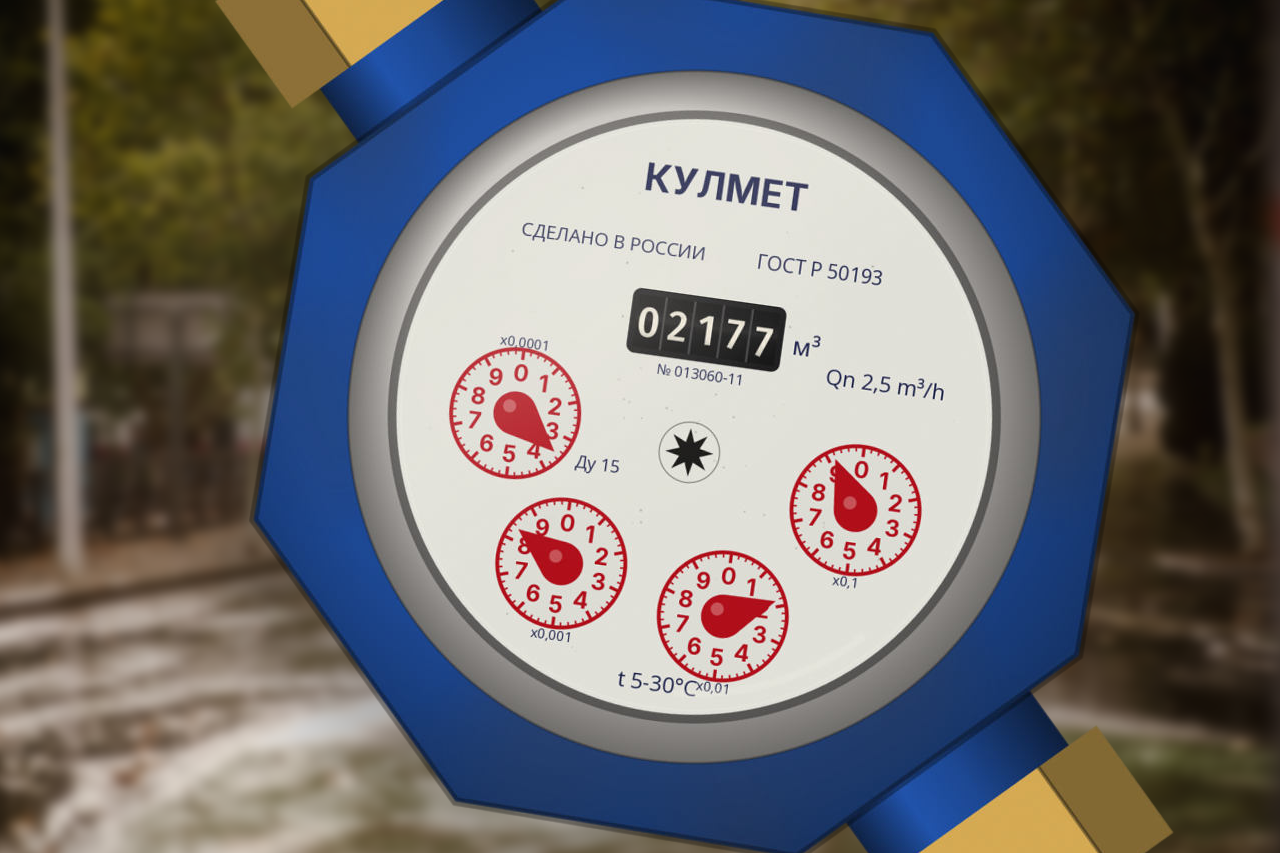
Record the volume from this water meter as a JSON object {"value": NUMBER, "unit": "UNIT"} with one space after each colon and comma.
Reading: {"value": 2176.9183, "unit": "m³"}
